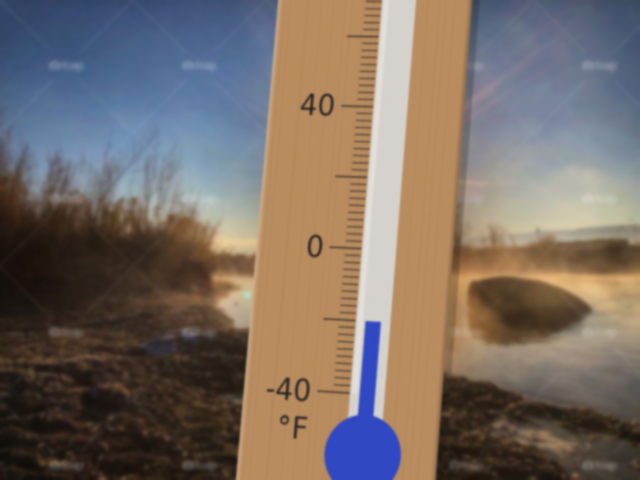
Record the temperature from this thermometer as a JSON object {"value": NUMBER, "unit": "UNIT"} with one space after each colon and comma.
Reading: {"value": -20, "unit": "°F"}
